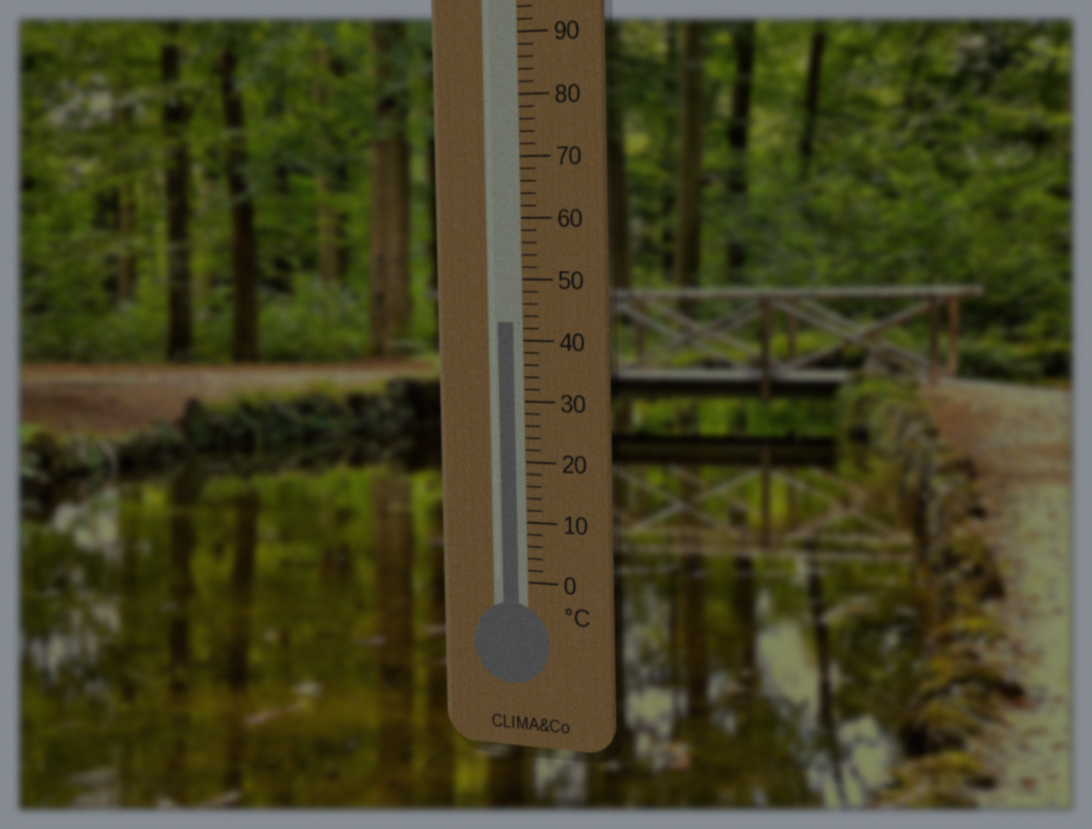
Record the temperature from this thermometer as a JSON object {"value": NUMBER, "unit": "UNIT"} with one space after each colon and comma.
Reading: {"value": 43, "unit": "°C"}
